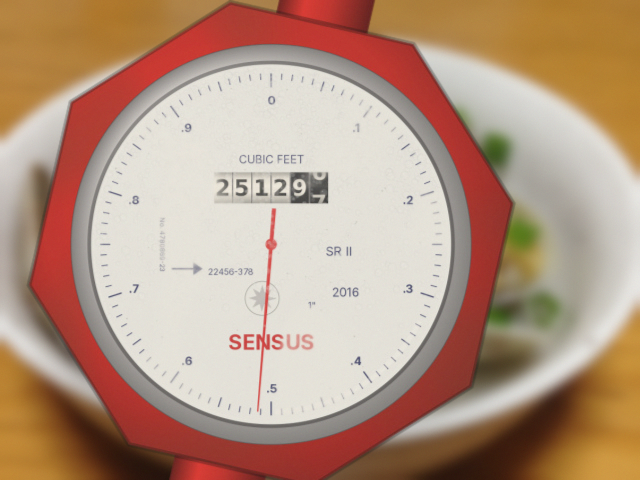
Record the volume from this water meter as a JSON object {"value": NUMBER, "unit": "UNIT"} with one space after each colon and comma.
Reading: {"value": 251296.51, "unit": "ft³"}
